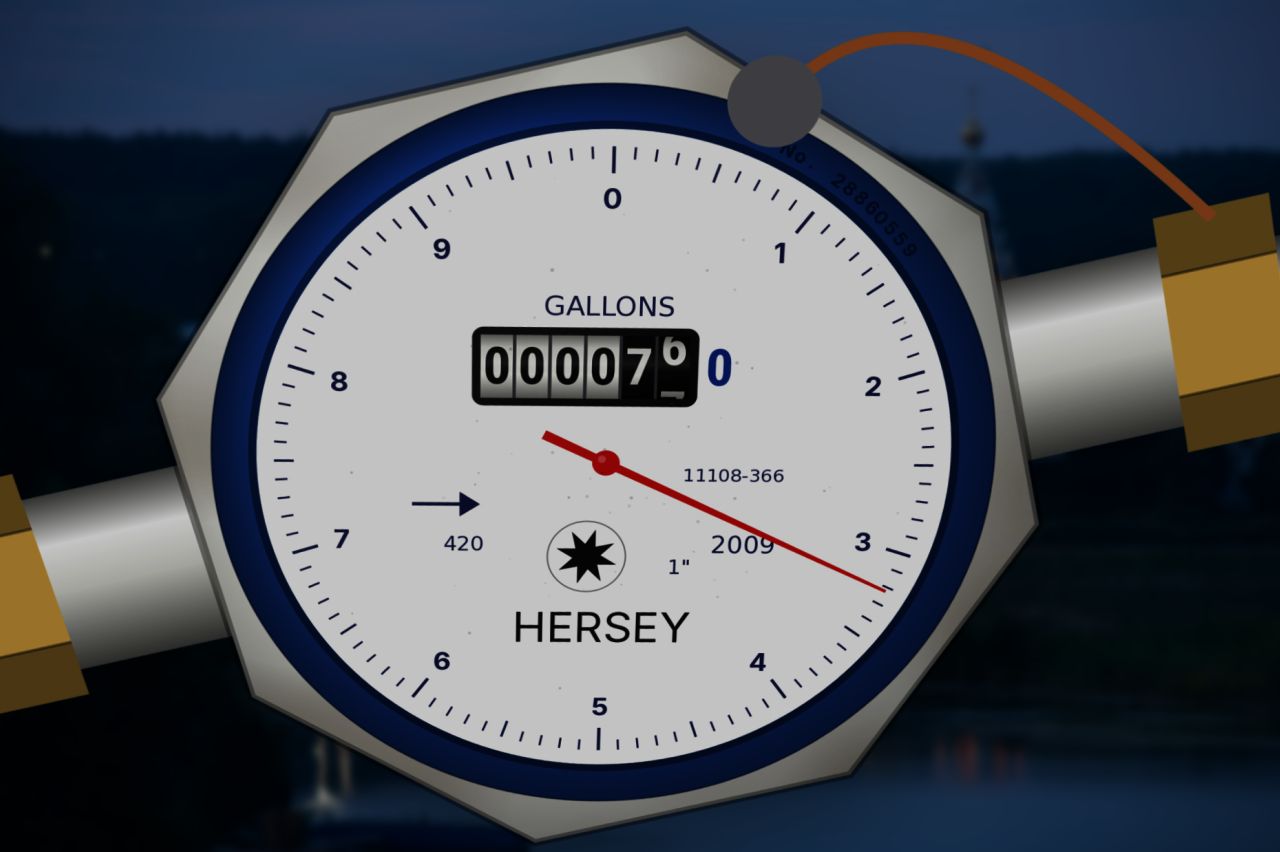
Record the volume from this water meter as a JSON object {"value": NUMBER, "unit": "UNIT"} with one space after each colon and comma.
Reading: {"value": 763.2, "unit": "gal"}
